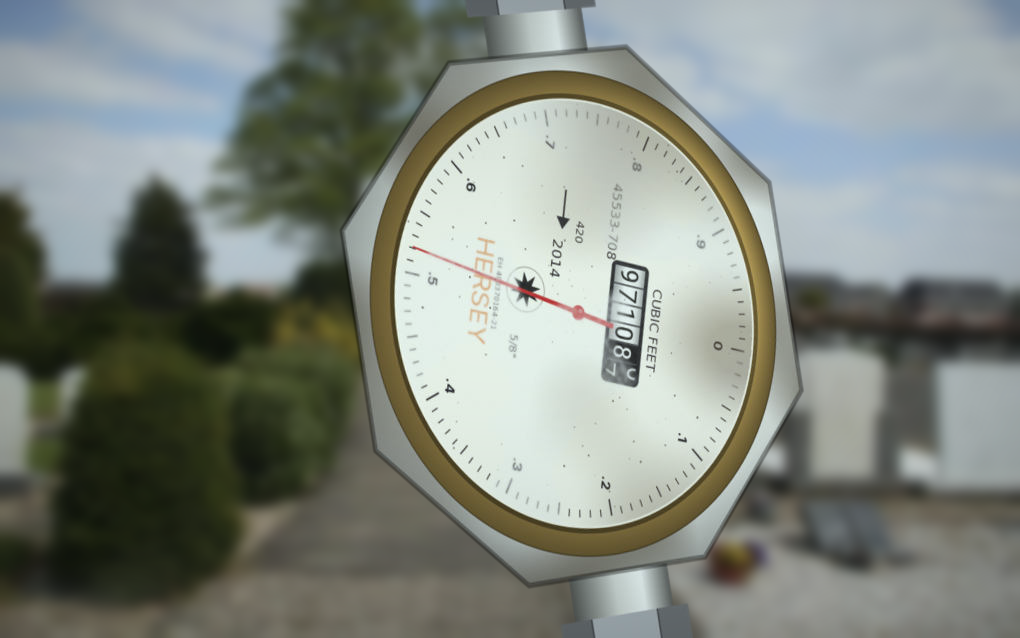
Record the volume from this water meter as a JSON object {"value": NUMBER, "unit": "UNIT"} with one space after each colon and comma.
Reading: {"value": 971086.52, "unit": "ft³"}
